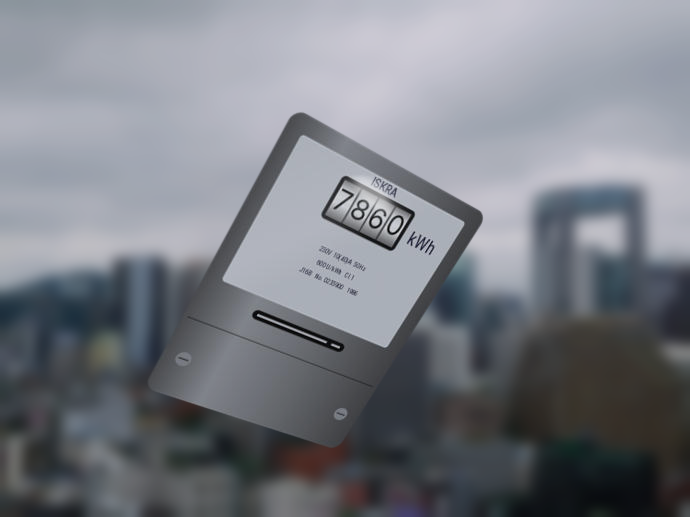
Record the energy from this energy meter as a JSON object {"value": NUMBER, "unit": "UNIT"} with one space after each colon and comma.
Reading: {"value": 7860, "unit": "kWh"}
